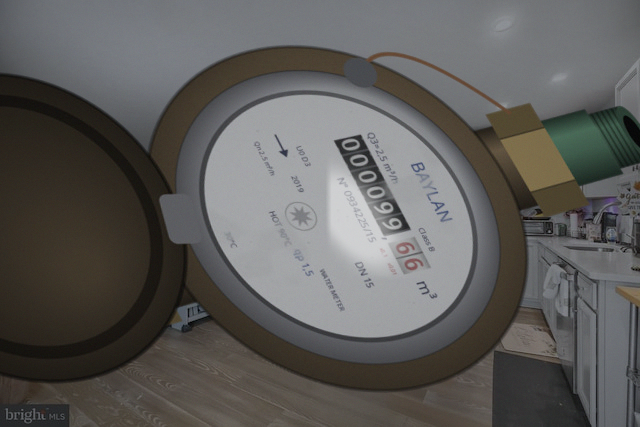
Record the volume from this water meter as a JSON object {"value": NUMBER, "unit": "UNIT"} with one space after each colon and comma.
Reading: {"value": 99.66, "unit": "m³"}
